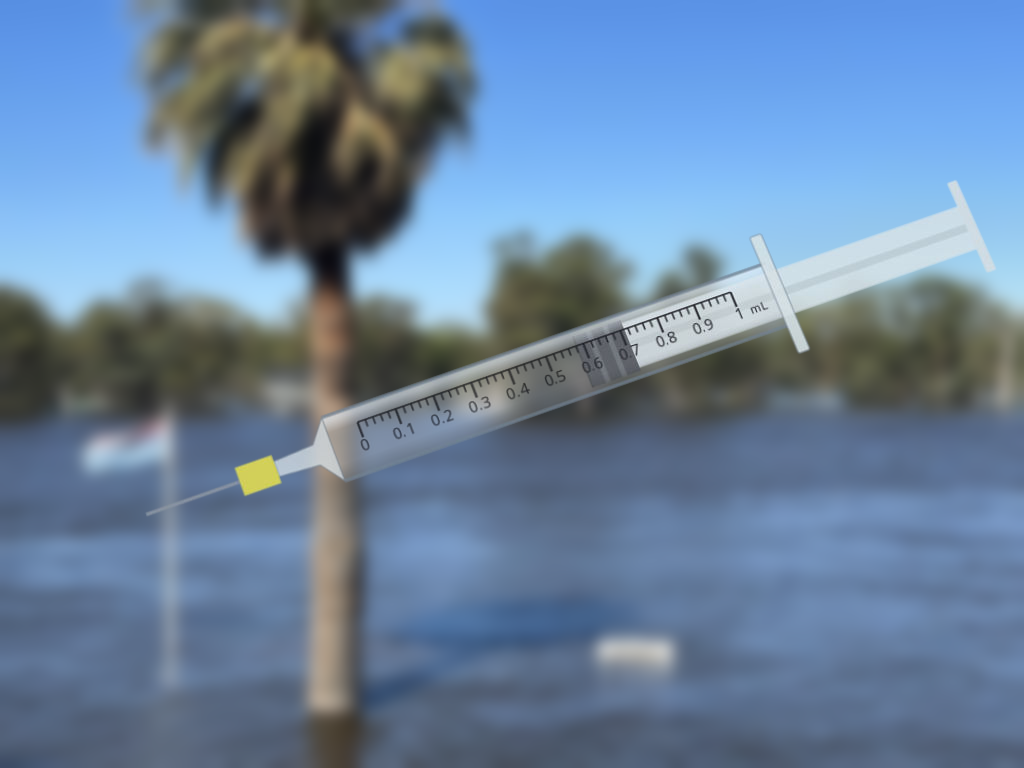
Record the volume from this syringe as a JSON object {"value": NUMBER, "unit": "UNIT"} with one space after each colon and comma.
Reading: {"value": 0.58, "unit": "mL"}
